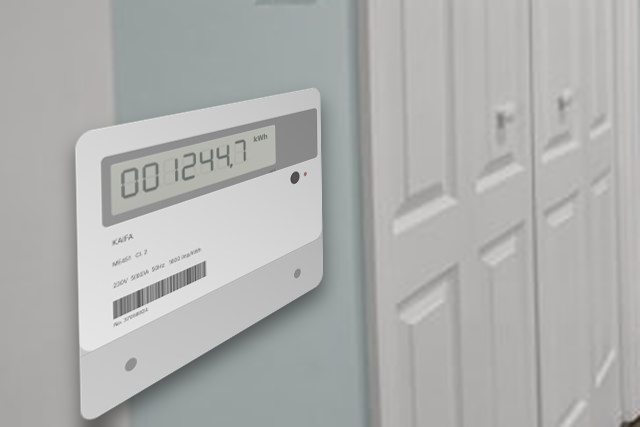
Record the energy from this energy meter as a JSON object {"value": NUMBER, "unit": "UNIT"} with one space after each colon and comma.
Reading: {"value": 1244.7, "unit": "kWh"}
